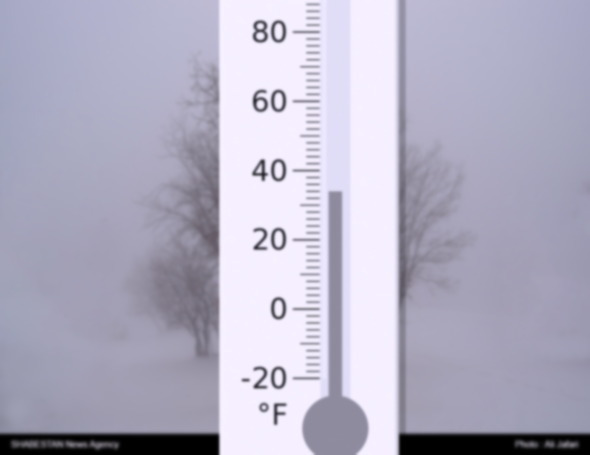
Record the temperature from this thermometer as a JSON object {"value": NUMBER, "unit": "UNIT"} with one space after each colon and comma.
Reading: {"value": 34, "unit": "°F"}
